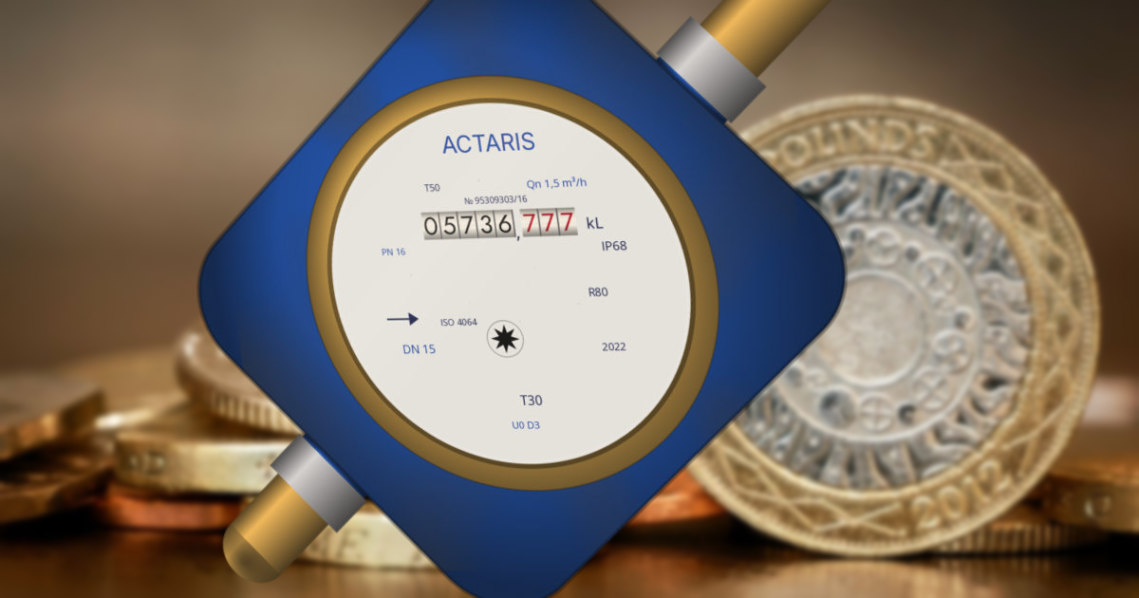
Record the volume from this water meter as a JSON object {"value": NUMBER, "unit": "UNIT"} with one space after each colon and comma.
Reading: {"value": 5736.777, "unit": "kL"}
